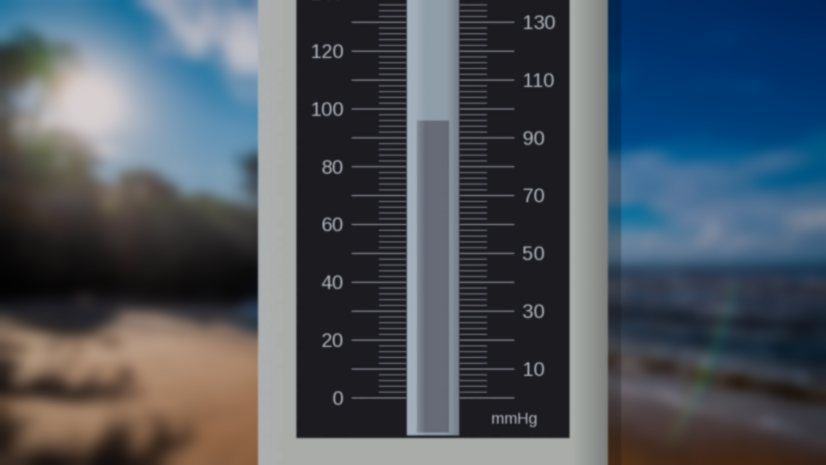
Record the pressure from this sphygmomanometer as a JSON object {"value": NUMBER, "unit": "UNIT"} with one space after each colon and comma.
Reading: {"value": 96, "unit": "mmHg"}
